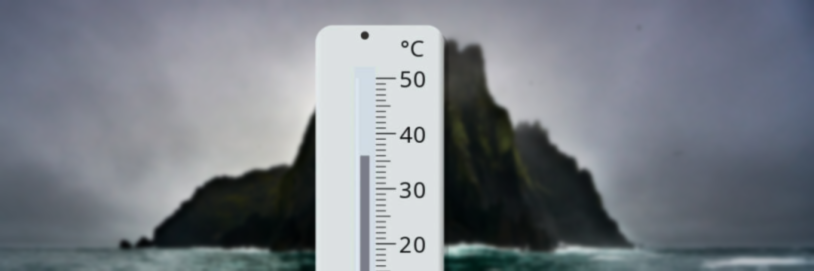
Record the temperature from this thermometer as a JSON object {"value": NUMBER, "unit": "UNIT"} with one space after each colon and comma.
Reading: {"value": 36, "unit": "°C"}
